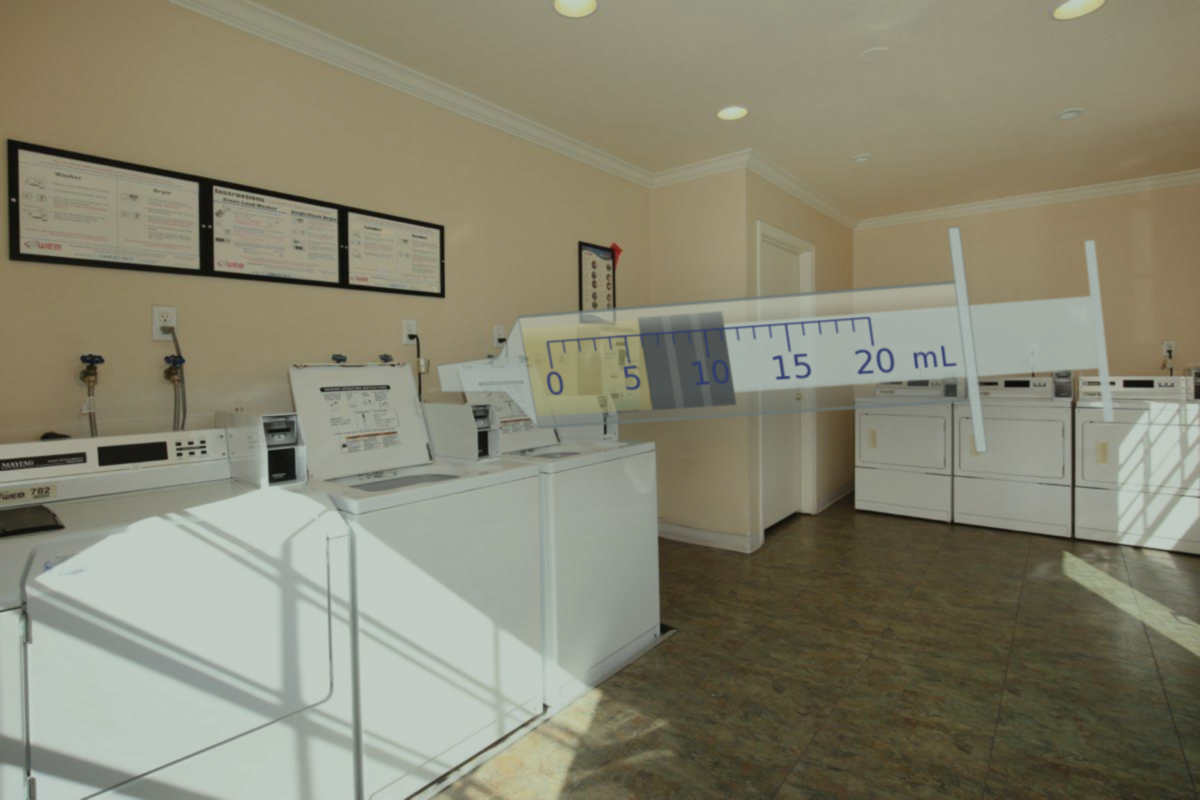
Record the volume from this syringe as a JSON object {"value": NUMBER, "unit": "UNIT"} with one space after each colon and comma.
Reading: {"value": 6, "unit": "mL"}
